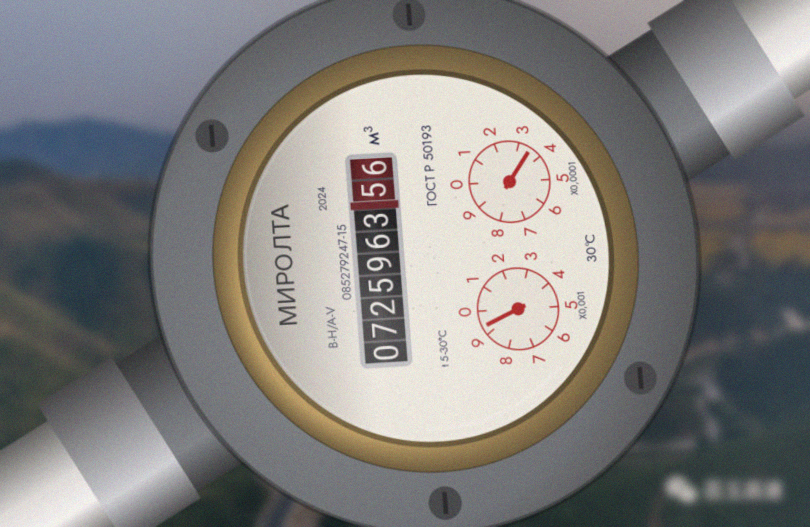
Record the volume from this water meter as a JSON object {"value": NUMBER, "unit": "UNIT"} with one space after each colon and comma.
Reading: {"value": 725963.5593, "unit": "m³"}
